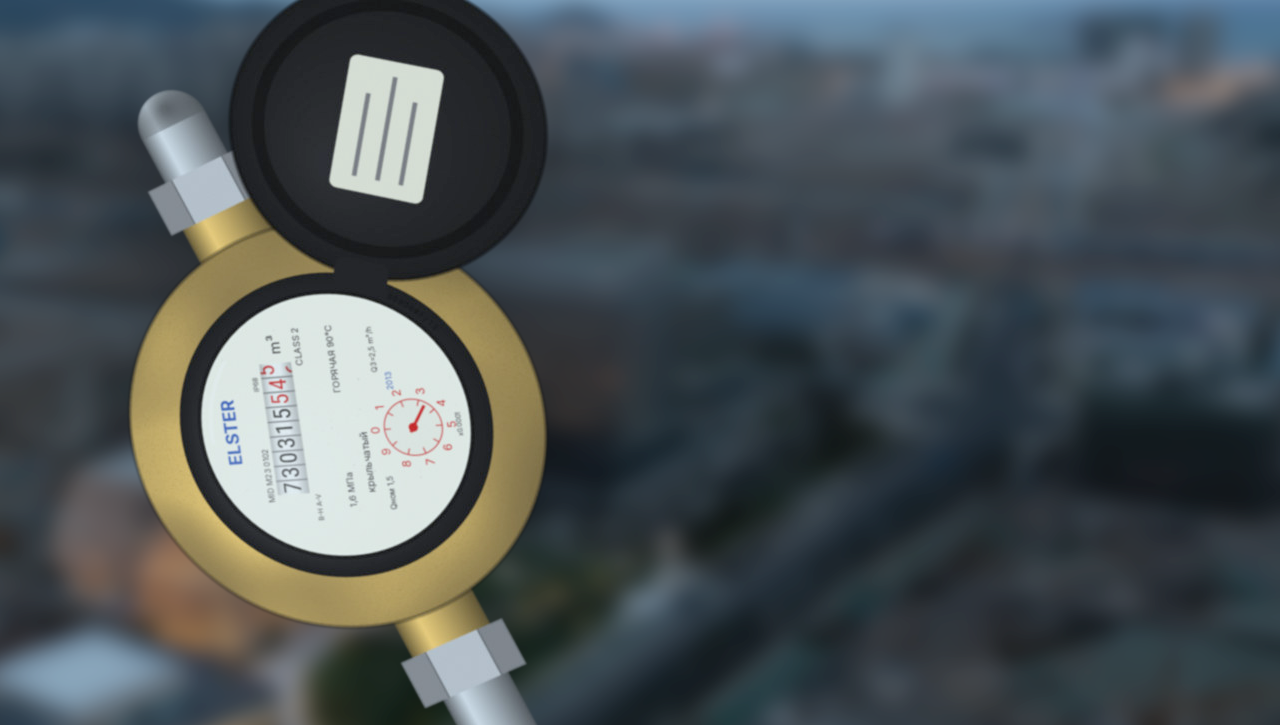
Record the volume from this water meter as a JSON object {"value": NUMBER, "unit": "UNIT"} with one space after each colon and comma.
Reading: {"value": 730315.5453, "unit": "m³"}
